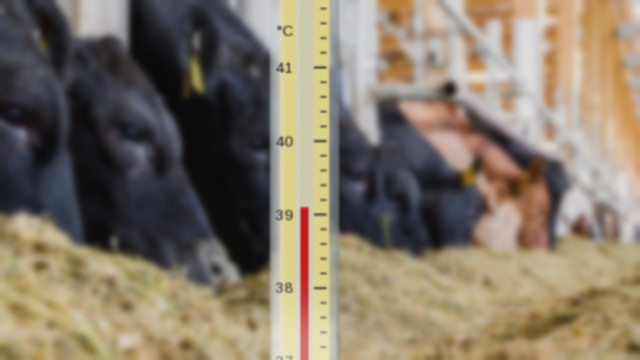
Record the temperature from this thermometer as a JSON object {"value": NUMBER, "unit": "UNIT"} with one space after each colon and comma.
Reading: {"value": 39.1, "unit": "°C"}
